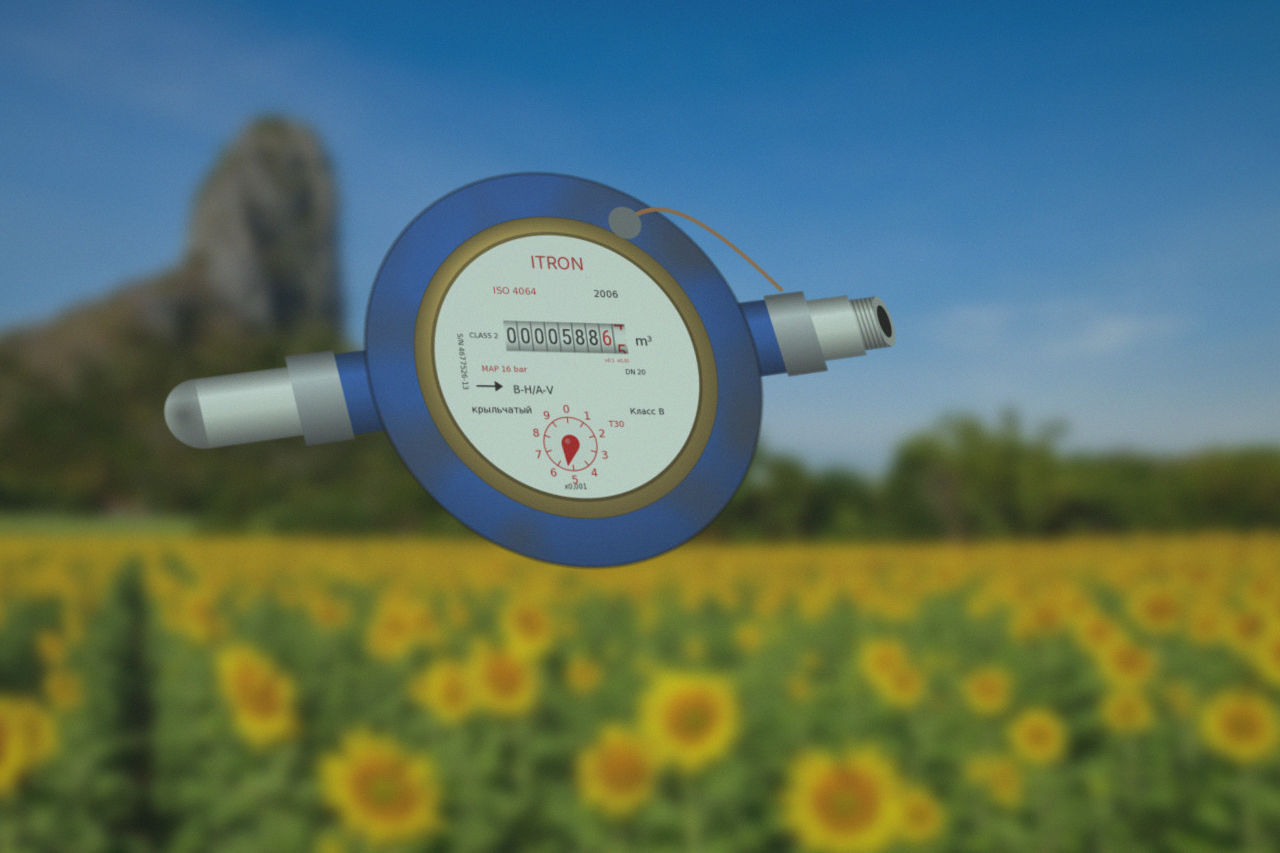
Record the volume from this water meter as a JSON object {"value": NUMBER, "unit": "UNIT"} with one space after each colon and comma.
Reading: {"value": 588.645, "unit": "m³"}
